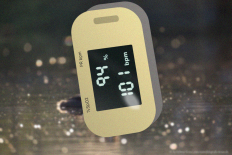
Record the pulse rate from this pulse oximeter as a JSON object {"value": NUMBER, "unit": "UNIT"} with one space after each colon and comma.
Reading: {"value": 101, "unit": "bpm"}
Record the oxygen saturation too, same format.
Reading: {"value": 94, "unit": "%"}
